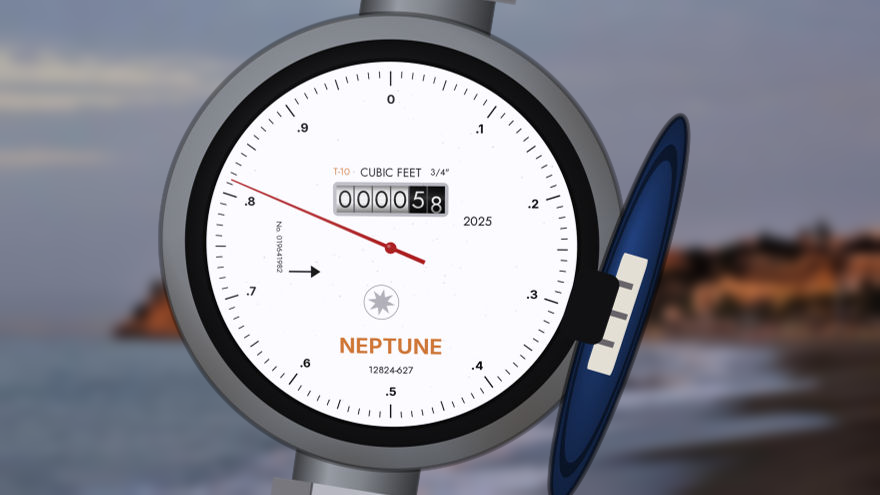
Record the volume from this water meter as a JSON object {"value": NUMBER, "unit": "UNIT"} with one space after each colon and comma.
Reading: {"value": 57.81, "unit": "ft³"}
